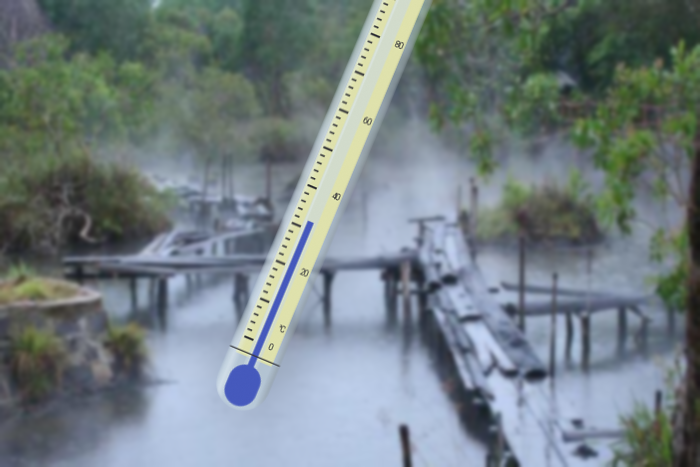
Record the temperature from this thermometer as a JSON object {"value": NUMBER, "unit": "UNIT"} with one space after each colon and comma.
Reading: {"value": 32, "unit": "°C"}
